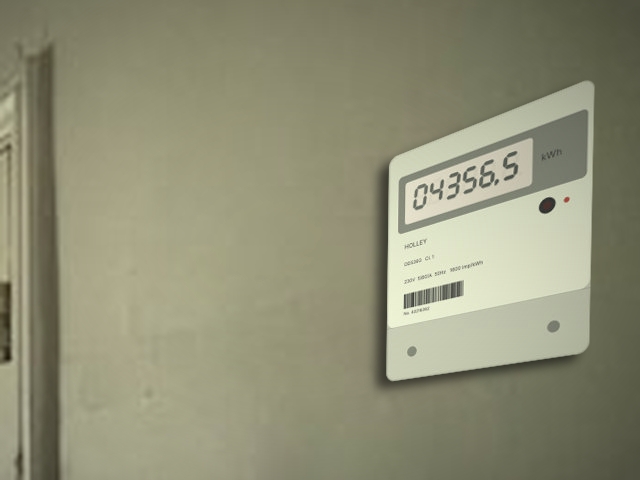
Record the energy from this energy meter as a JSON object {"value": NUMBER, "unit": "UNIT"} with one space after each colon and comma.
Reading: {"value": 4356.5, "unit": "kWh"}
